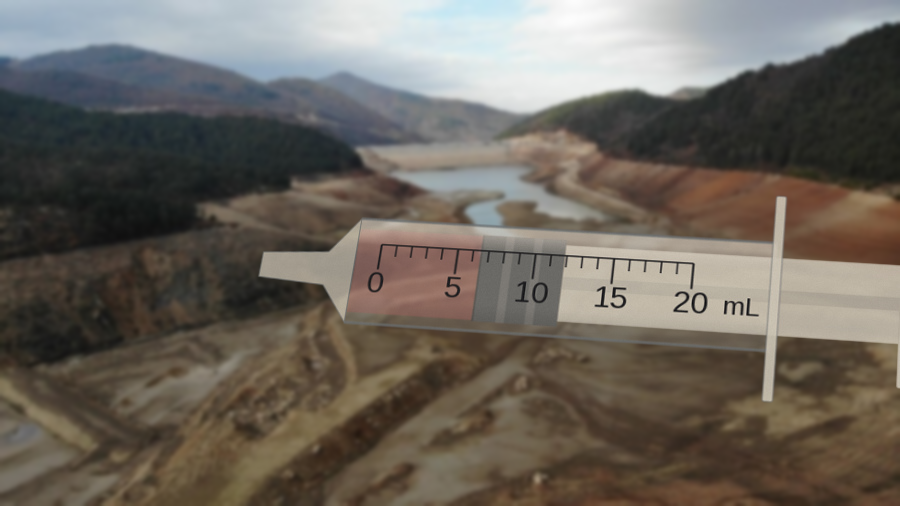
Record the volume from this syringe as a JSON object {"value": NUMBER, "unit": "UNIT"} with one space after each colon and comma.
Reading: {"value": 6.5, "unit": "mL"}
